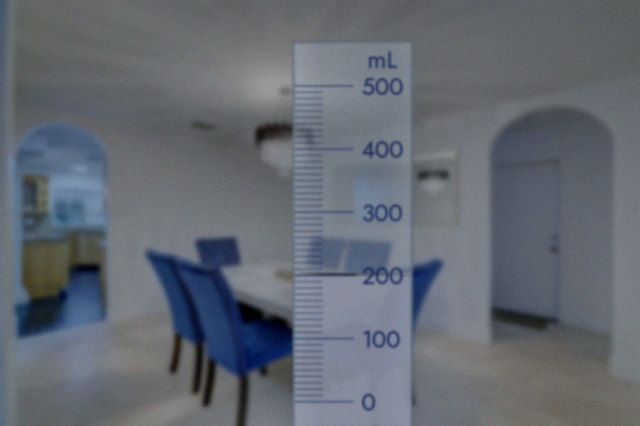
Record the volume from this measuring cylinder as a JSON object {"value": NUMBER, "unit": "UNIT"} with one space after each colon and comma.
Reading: {"value": 200, "unit": "mL"}
